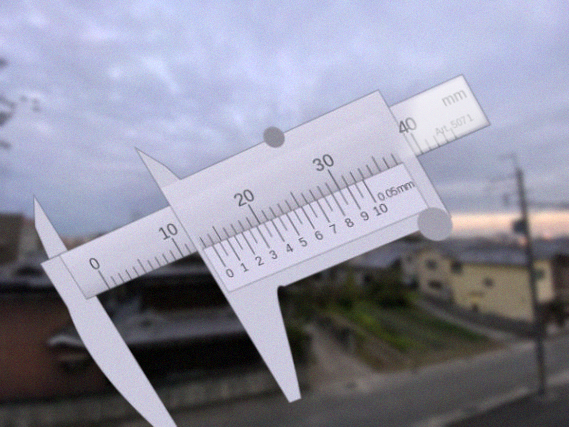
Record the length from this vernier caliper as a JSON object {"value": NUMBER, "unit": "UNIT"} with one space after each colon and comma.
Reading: {"value": 13.8, "unit": "mm"}
